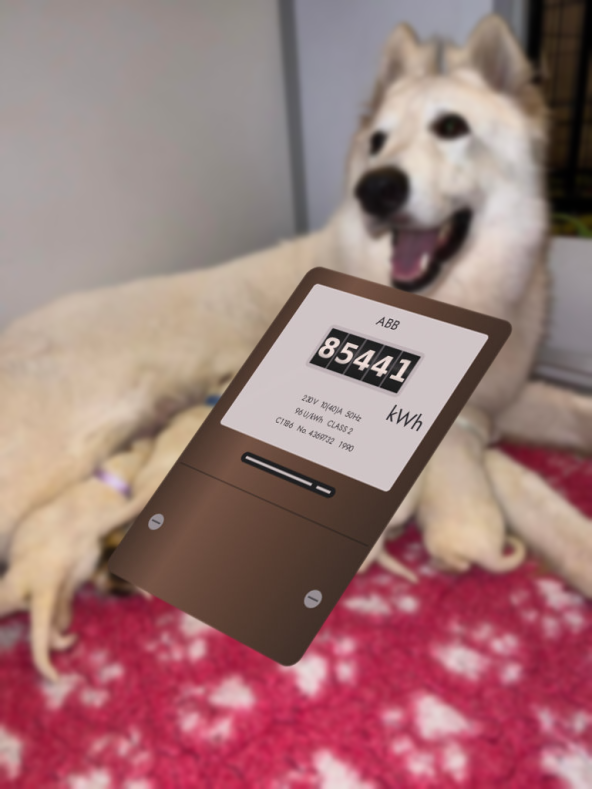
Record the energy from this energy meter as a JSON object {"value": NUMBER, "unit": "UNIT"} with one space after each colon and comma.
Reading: {"value": 85441, "unit": "kWh"}
